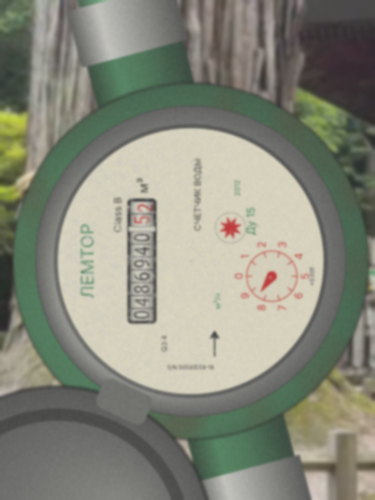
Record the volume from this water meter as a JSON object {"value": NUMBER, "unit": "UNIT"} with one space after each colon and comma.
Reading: {"value": 486940.518, "unit": "m³"}
